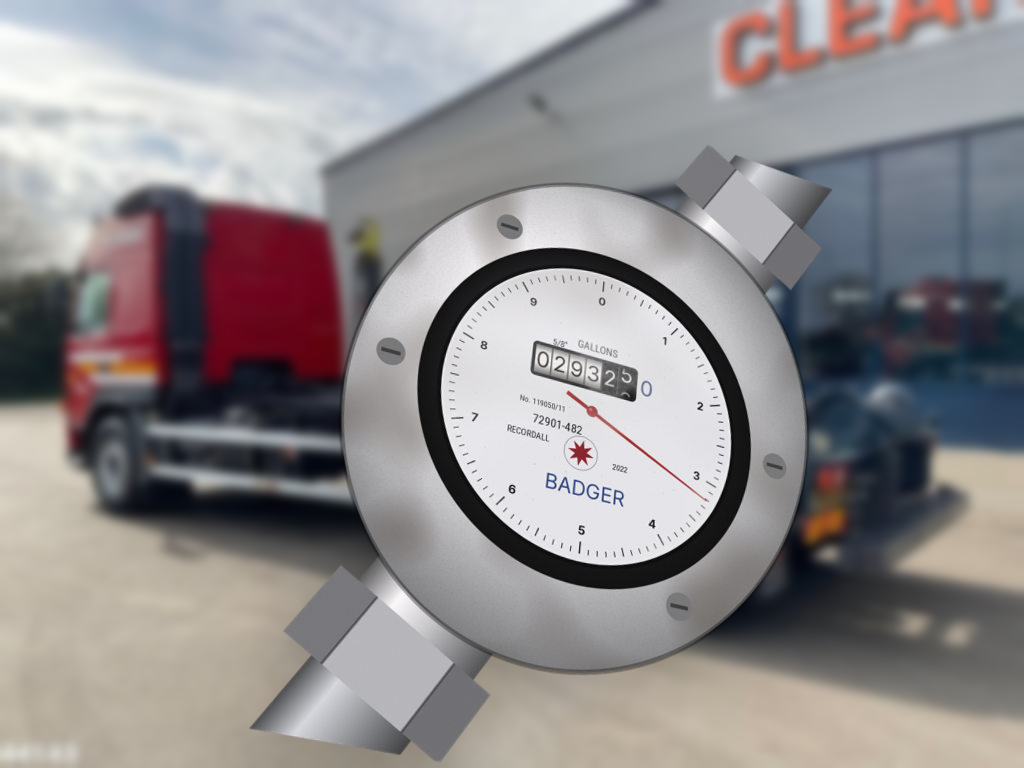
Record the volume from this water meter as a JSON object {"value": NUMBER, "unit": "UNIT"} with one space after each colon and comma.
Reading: {"value": 293253.2, "unit": "gal"}
